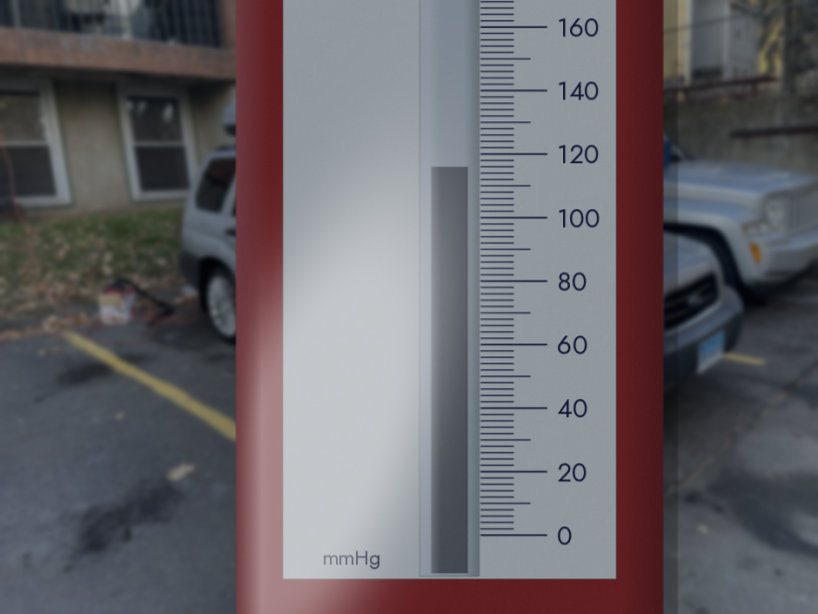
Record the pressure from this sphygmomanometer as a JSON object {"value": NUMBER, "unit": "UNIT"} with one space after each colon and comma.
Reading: {"value": 116, "unit": "mmHg"}
